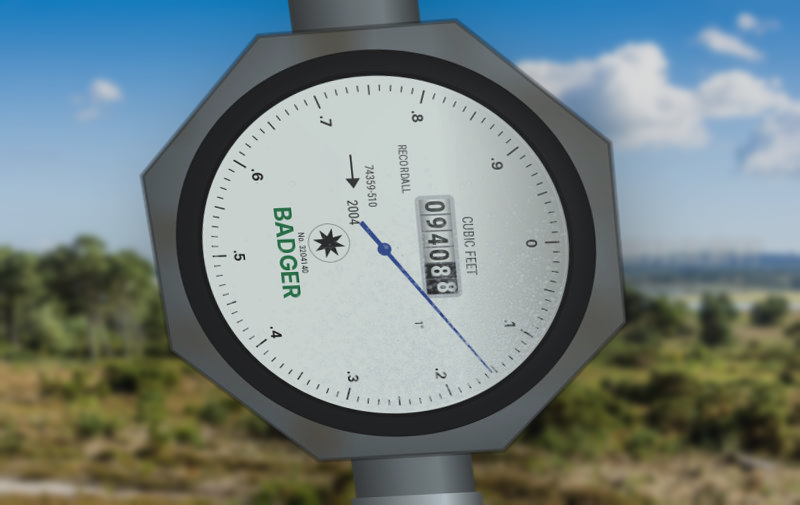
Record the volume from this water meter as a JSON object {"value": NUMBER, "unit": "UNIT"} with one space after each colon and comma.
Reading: {"value": 94088.15, "unit": "ft³"}
